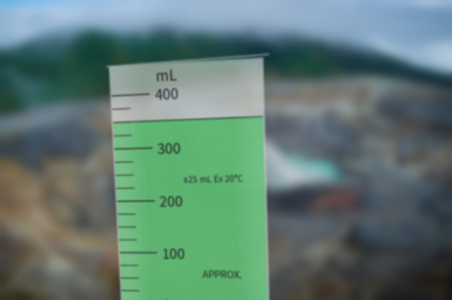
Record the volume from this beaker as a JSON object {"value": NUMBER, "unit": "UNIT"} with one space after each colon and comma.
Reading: {"value": 350, "unit": "mL"}
